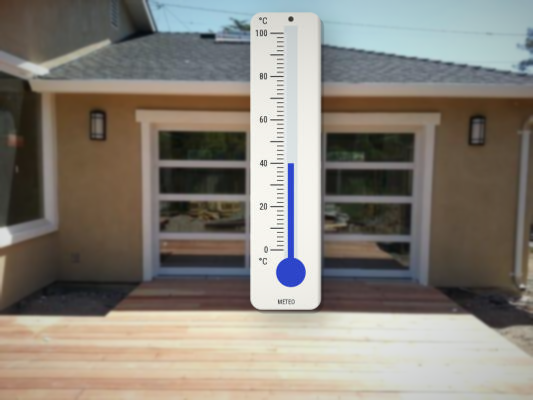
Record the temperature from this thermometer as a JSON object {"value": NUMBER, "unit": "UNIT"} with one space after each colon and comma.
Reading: {"value": 40, "unit": "°C"}
